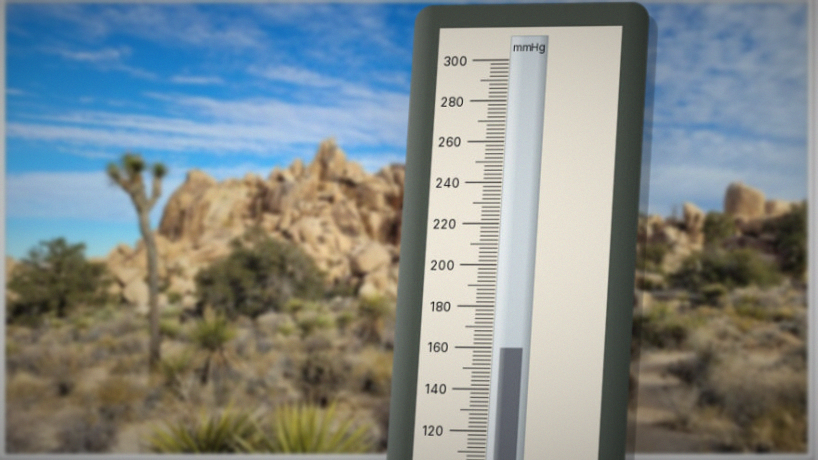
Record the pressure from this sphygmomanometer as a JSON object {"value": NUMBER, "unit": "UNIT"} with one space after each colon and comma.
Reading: {"value": 160, "unit": "mmHg"}
